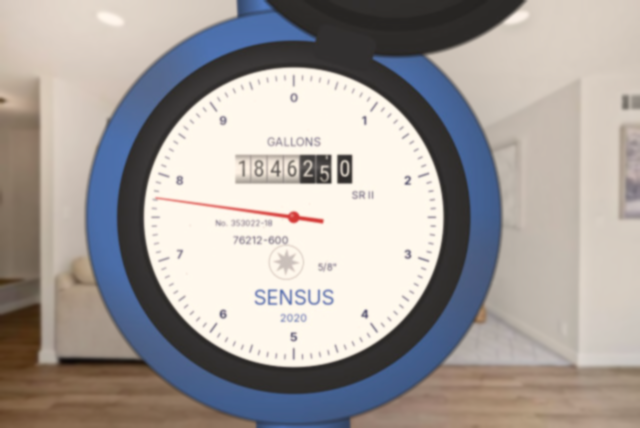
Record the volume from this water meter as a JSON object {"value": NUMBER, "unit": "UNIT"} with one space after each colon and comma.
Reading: {"value": 1846247.7, "unit": "gal"}
